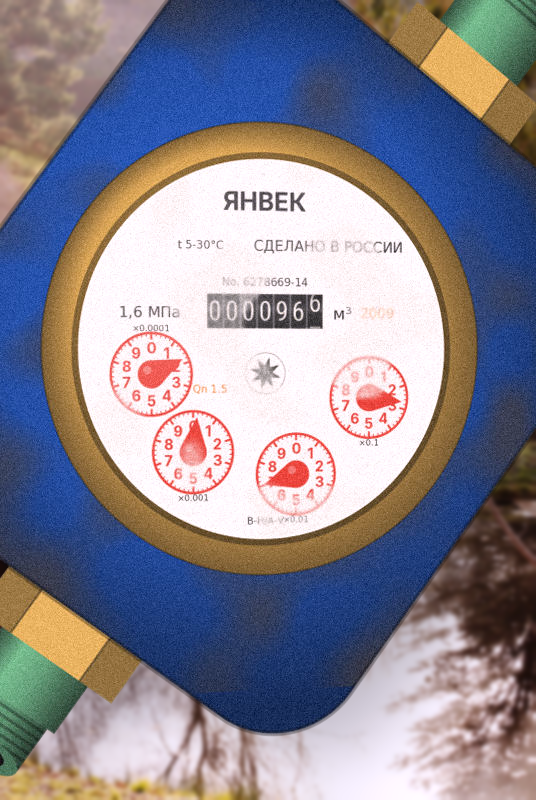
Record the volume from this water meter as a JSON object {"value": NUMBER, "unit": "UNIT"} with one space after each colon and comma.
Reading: {"value": 966.2701, "unit": "m³"}
